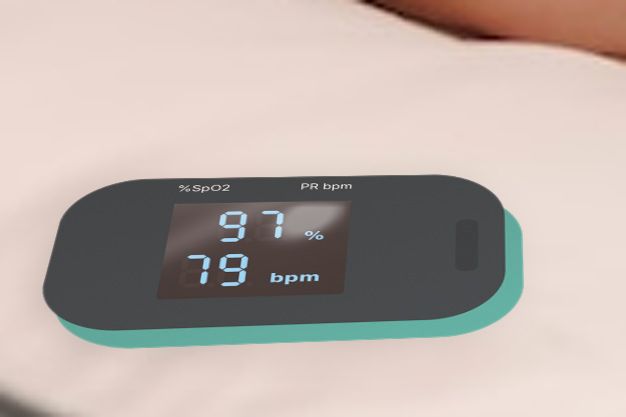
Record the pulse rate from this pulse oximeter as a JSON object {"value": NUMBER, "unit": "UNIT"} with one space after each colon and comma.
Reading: {"value": 79, "unit": "bpm"}
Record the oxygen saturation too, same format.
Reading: {"value": 97, "unit": "%"}
